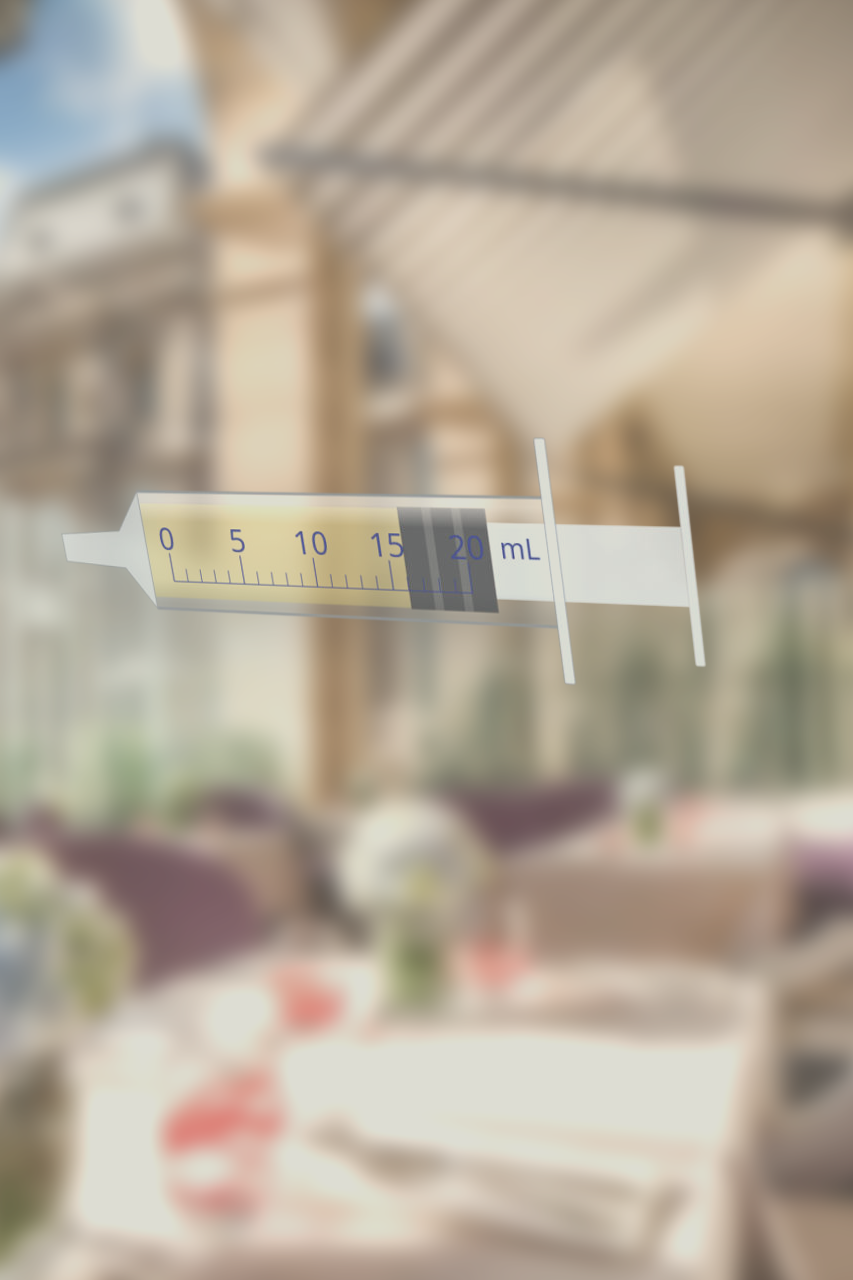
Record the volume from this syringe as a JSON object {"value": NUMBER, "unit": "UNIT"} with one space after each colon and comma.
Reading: {"value": 16, "unit": "mL"}
